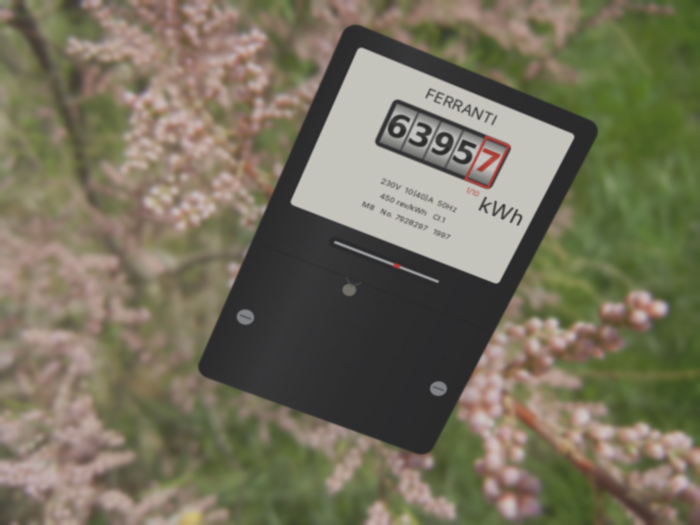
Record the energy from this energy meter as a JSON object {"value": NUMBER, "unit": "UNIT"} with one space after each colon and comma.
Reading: {"value": 6395.7, "unit": "kWh"}
